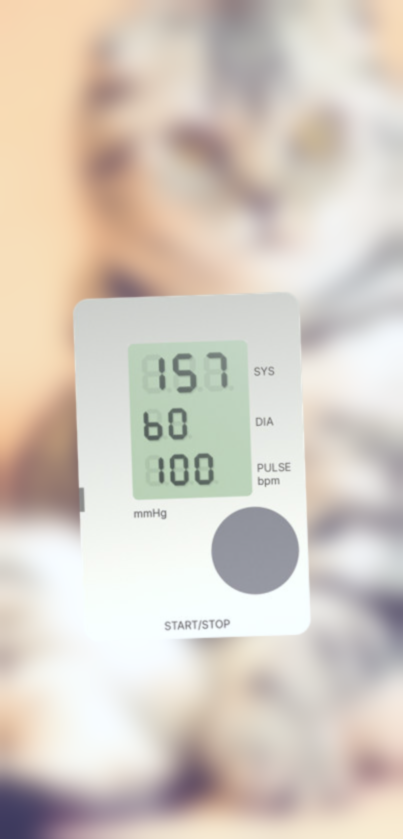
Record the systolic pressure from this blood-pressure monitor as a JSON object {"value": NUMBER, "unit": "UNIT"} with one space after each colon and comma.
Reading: {"value": 157, "unit": "mmHg"}
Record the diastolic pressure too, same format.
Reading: {"value": 60, "unit": "mmHg"}
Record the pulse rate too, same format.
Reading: {"value": 100, "unit": "bpm"}
